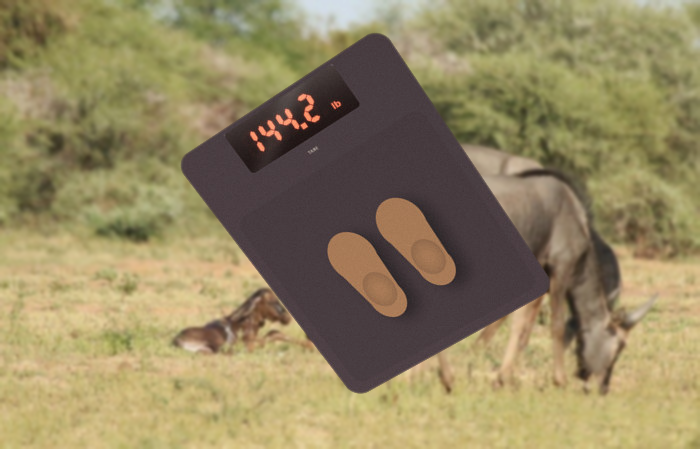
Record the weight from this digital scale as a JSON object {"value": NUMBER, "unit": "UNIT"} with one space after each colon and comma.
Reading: {"value": 144.2, "unit": "lb"}
